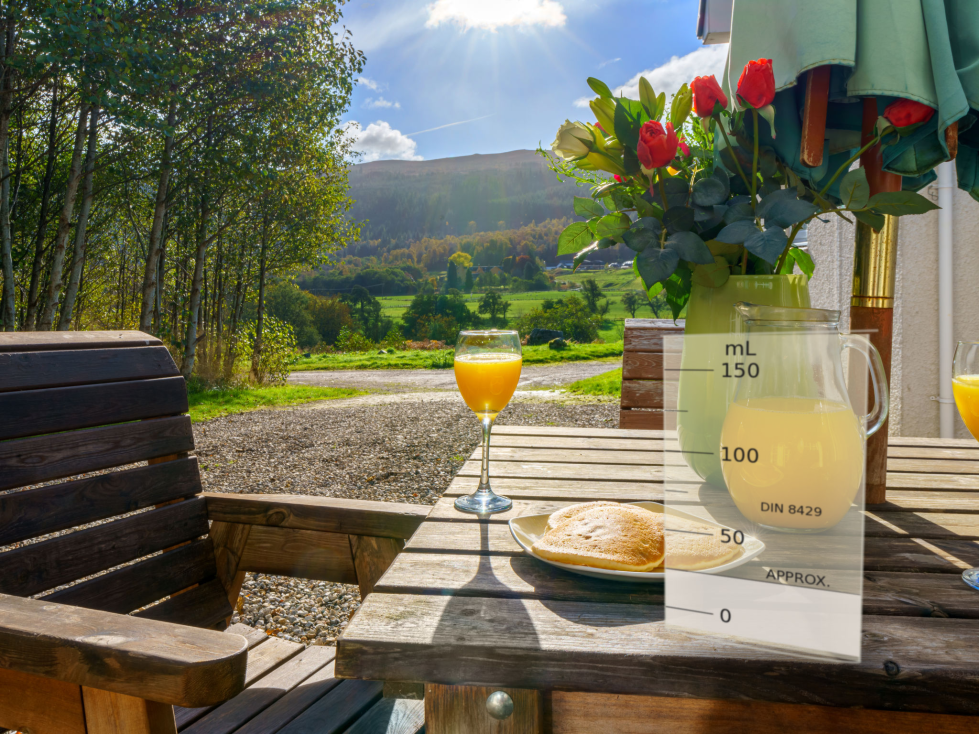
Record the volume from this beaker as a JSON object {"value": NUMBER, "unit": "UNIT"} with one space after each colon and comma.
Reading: {"value": 25, "unit": "mL"}
